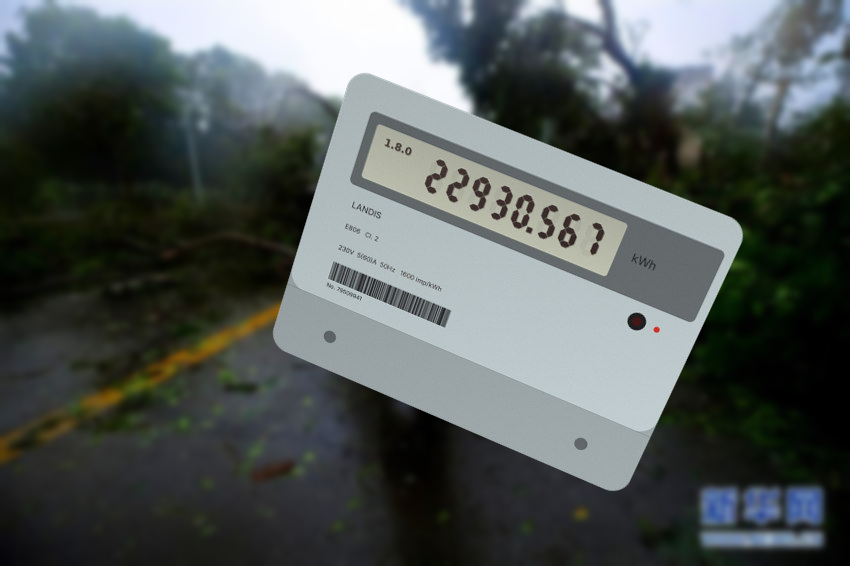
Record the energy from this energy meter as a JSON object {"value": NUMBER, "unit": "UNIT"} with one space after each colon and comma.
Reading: {"value": 22930.567, "unit": "kWh"}
